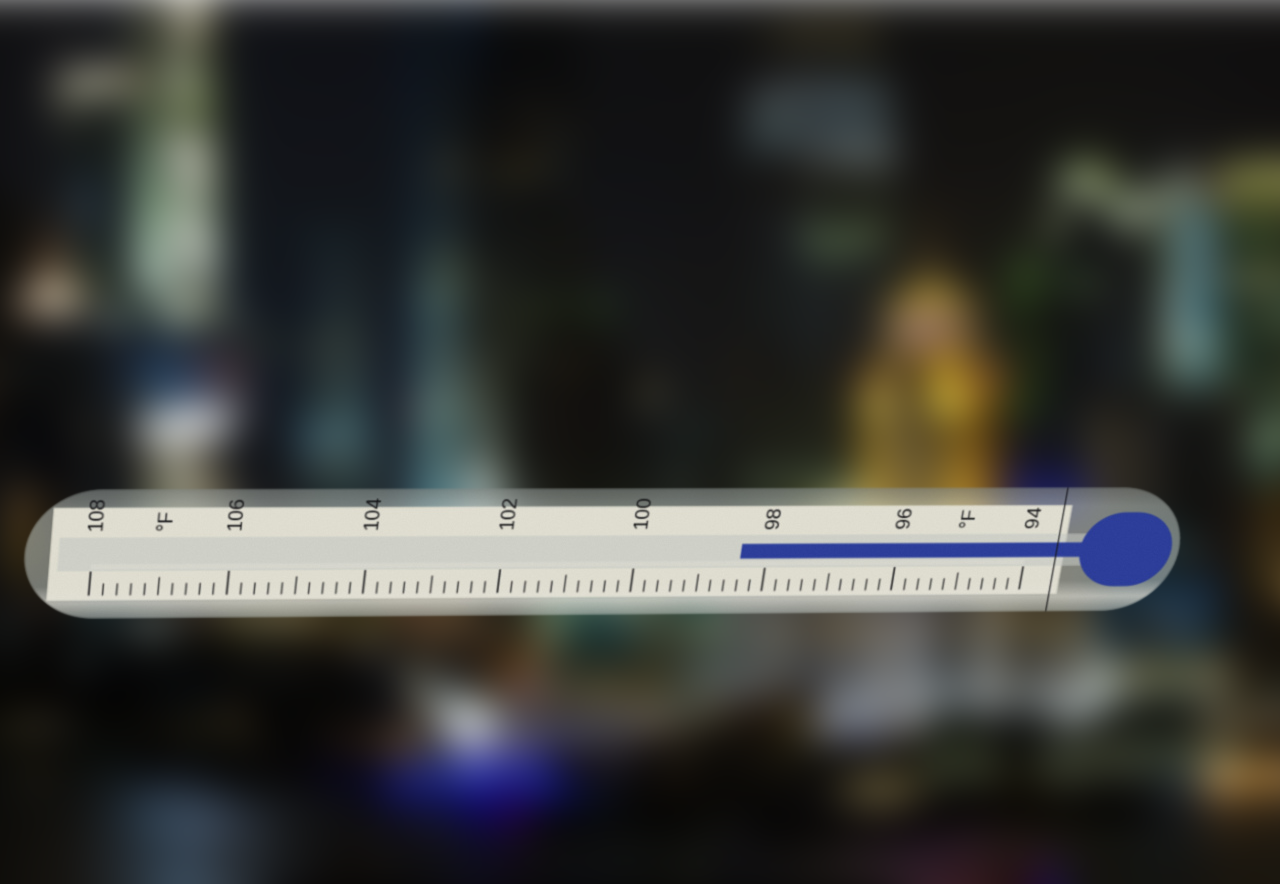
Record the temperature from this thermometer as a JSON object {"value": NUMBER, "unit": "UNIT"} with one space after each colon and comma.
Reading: {"value": 98.4, "unit": "°F"}
